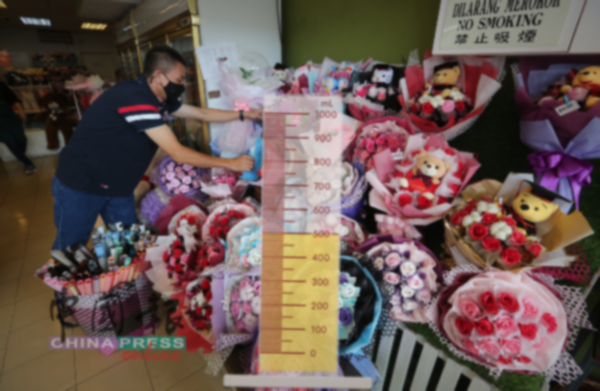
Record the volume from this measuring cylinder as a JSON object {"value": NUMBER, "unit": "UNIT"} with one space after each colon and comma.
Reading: {"value": 500, "unit": "mL"}
